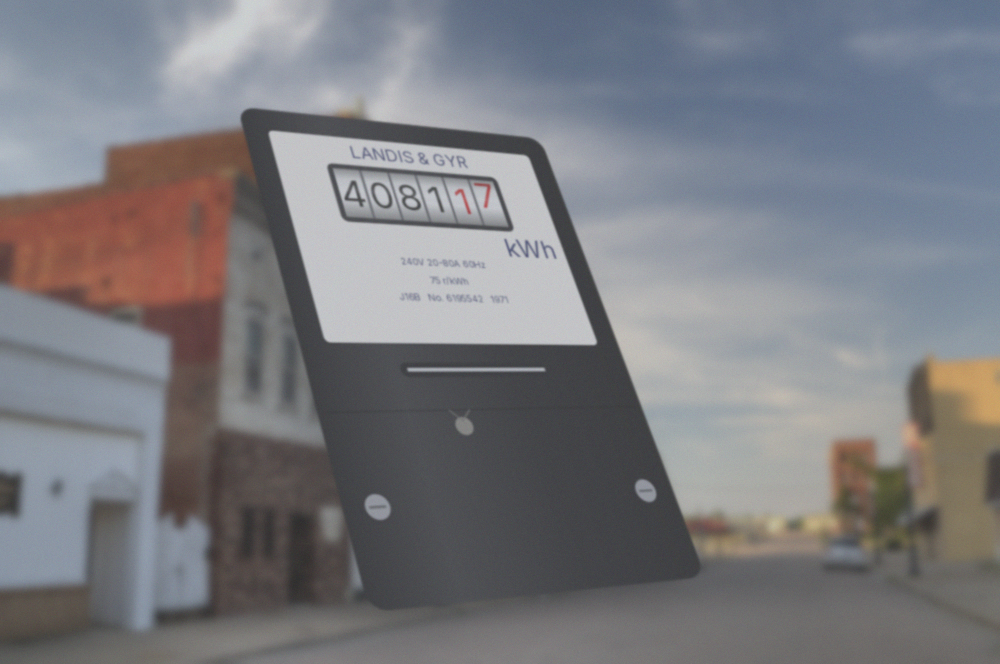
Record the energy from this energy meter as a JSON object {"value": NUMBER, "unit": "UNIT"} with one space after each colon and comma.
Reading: {"value": 4081.17, "unit": "kWh"}
